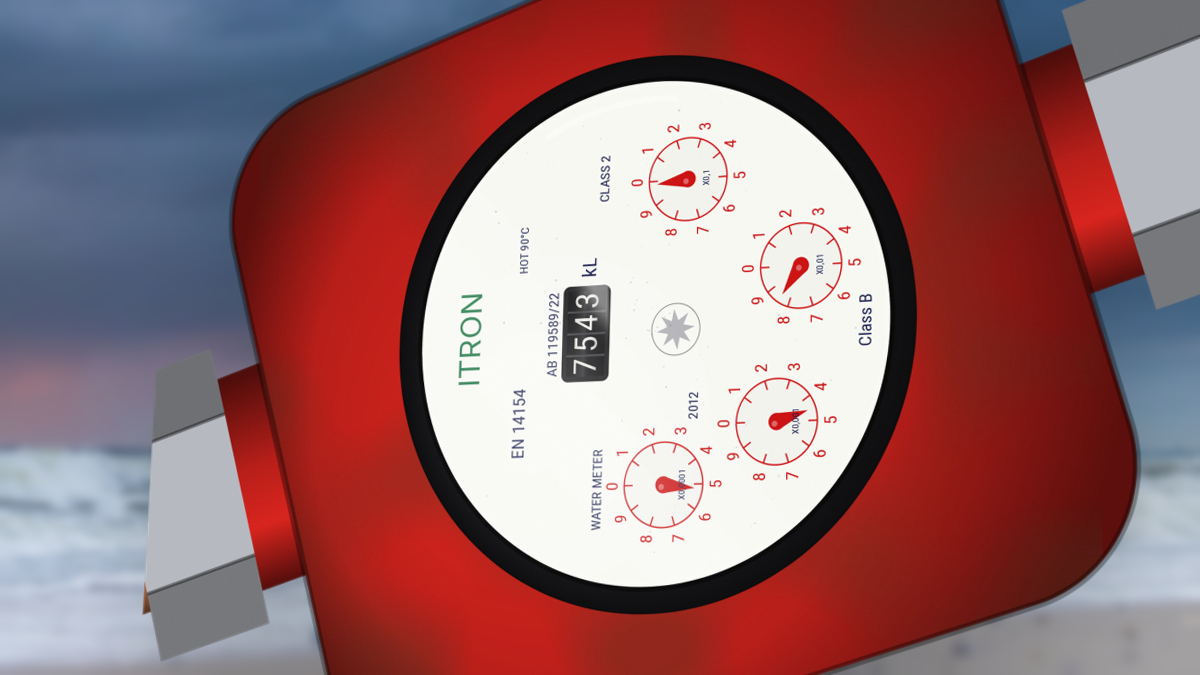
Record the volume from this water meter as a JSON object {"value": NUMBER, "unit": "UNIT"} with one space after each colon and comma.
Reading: {"value": 7542.9845, "unit": "kL"}
